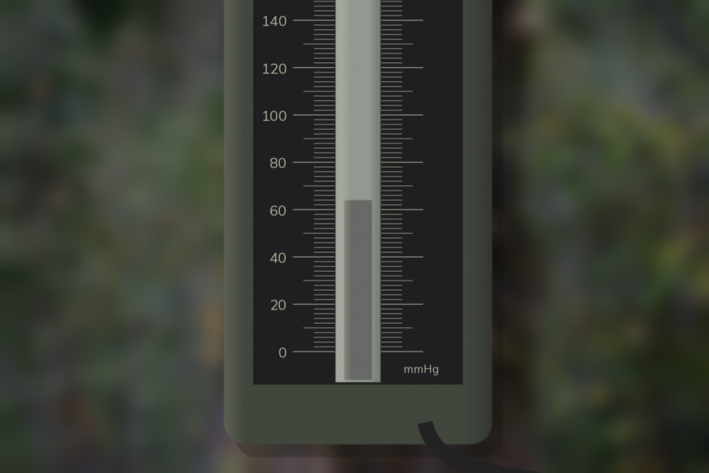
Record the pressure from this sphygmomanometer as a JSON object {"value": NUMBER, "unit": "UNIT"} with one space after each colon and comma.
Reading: {"value": 64, "unit": "mmHg"}
